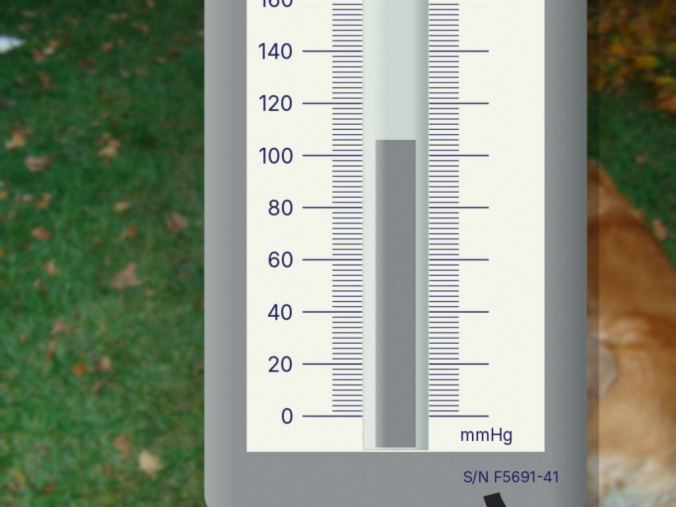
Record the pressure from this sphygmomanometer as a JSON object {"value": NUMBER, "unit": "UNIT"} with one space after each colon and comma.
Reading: {"value": 106, "unit": "mmHg"}
